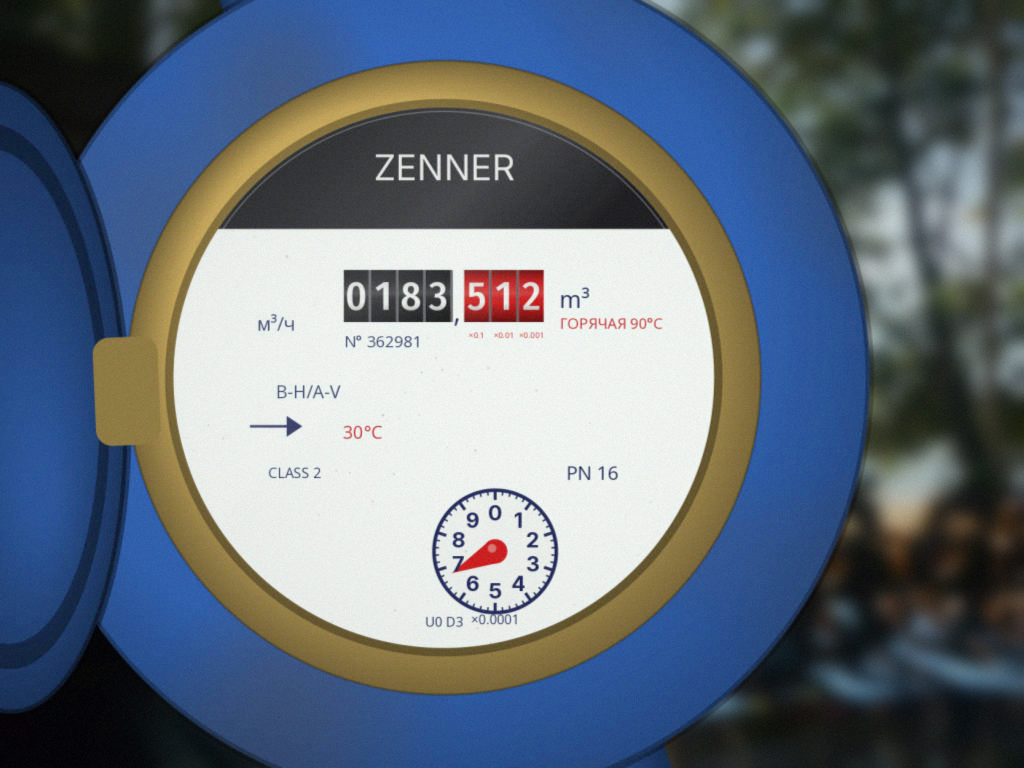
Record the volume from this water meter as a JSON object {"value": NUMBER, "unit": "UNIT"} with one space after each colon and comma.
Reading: {"value": 183.5126, "unit": "m³"}
